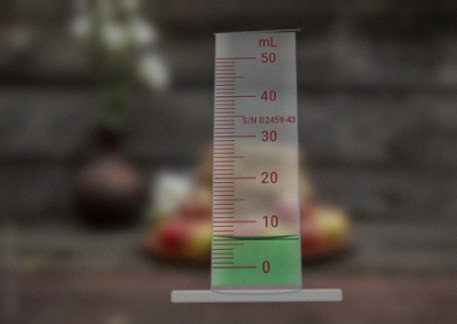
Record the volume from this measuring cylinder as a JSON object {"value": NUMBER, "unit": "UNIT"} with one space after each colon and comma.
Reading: {"value": 6, "unit": "mL"}
